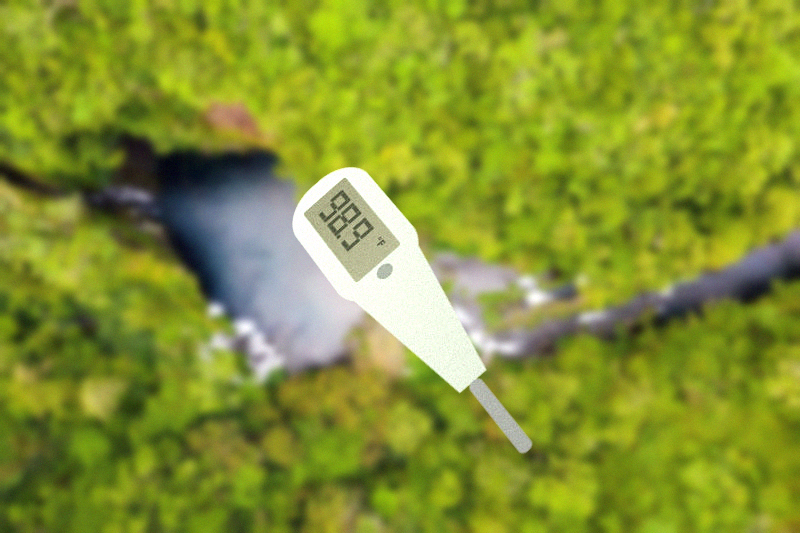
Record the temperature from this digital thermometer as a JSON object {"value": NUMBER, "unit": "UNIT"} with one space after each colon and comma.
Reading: {"value": 98.9, "unit": "°F"}
